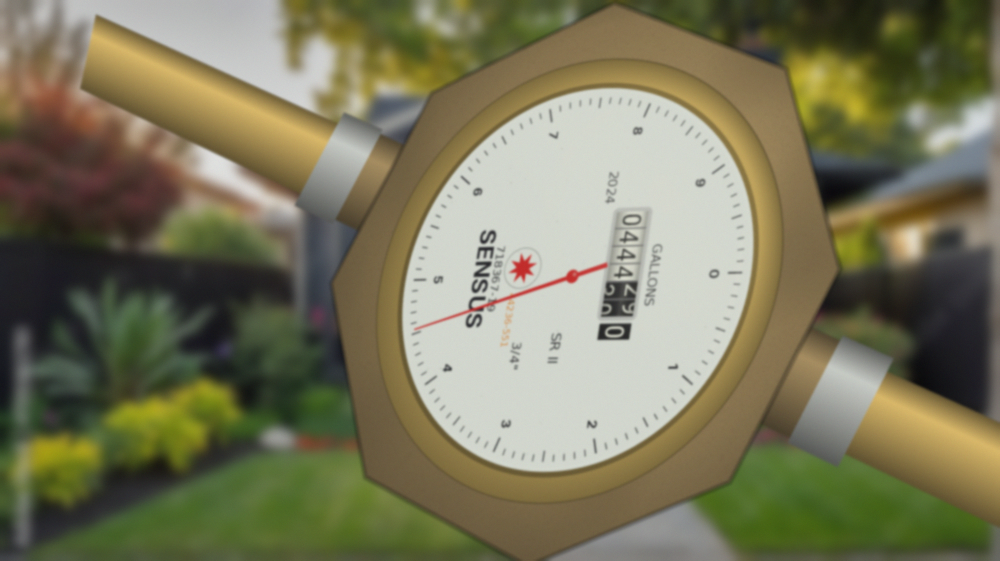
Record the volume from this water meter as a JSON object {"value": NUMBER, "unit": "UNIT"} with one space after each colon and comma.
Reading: {"value": 444294.5, "unit": "gal"}
